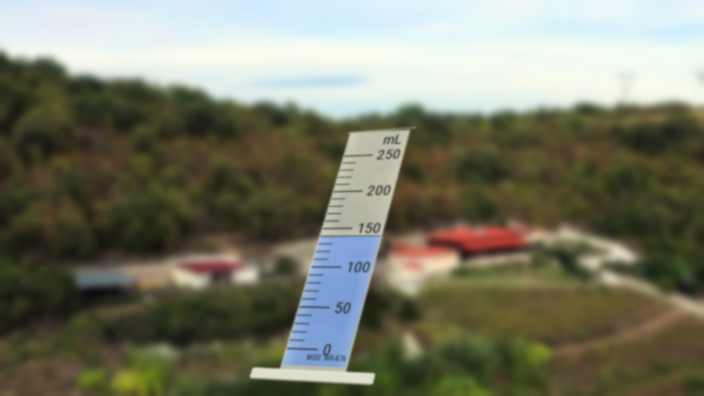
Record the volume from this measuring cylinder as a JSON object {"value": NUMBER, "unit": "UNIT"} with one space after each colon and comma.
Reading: {"value": 140, "unit": "mL"}
